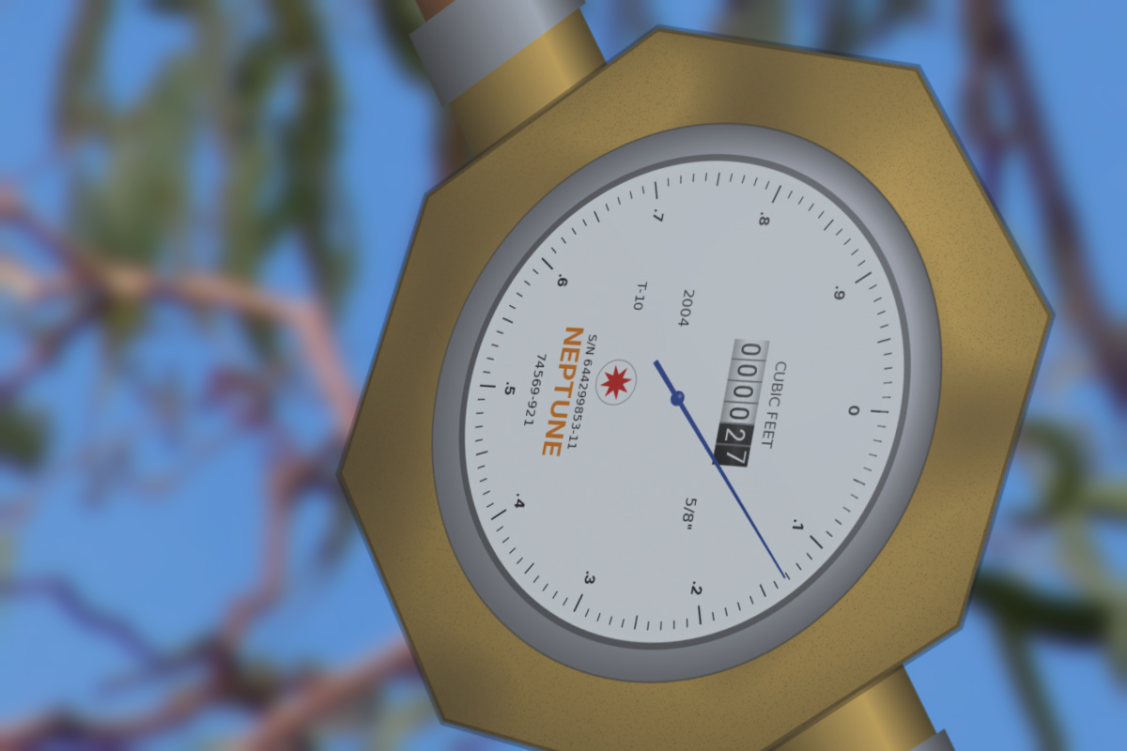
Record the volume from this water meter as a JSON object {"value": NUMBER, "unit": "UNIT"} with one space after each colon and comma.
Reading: {"value": 27.13, "unit": "ft³"}
